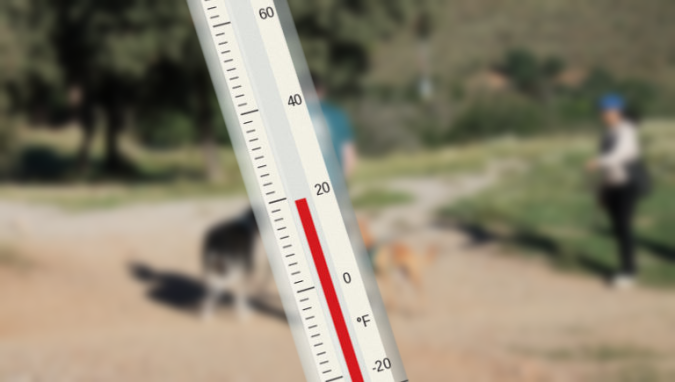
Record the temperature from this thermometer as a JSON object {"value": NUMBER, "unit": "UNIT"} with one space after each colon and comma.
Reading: {"value": 19, "unit": "°F"}
